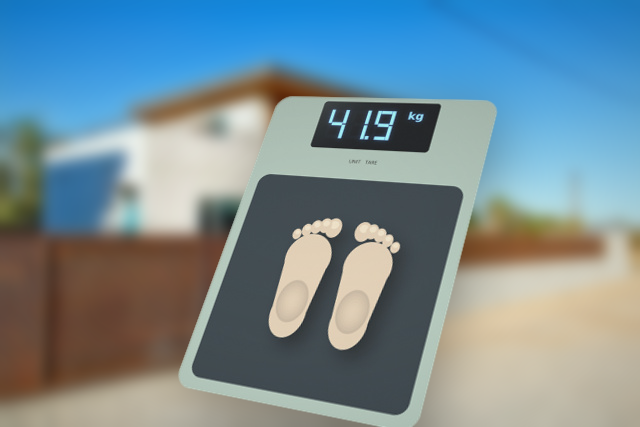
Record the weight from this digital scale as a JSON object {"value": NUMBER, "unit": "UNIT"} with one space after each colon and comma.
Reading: {"value": 41.9, "unit": "kg"}
